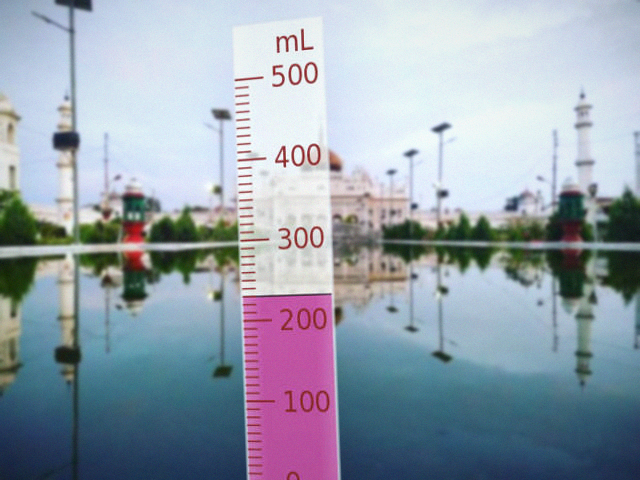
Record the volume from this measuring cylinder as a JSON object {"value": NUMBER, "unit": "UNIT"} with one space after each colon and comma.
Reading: {"value": 230, "unit": "mL"}
